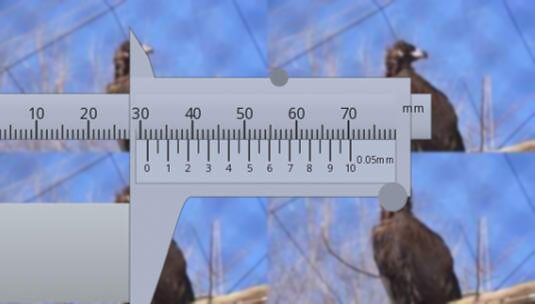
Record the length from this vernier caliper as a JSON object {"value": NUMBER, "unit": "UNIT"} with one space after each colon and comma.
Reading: {"value": 31.4, "unit": "mm"}
